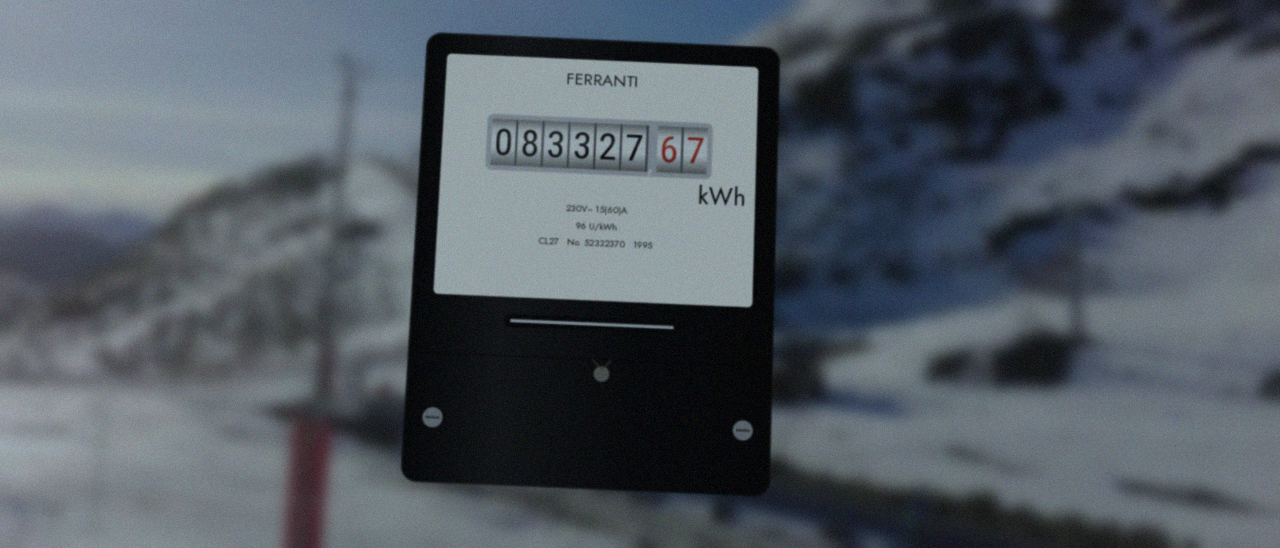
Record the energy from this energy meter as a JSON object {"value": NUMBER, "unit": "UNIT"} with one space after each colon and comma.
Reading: {"value": 83327.67, "unit": "kWh"}
